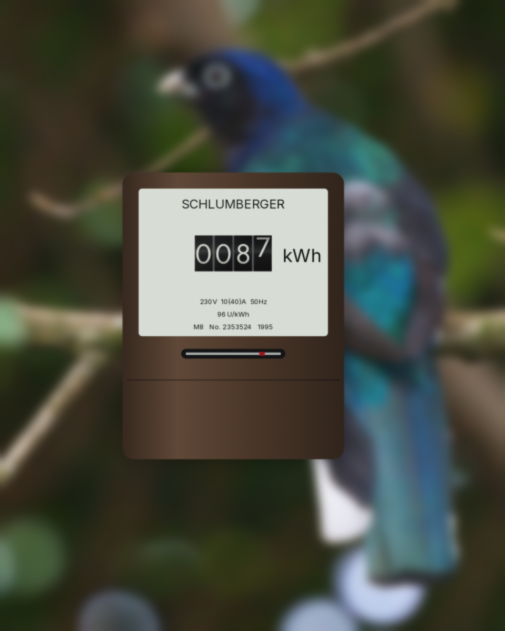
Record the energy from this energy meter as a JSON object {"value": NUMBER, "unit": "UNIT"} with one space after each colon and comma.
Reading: {"value": 87, "unit": "kWh"}
